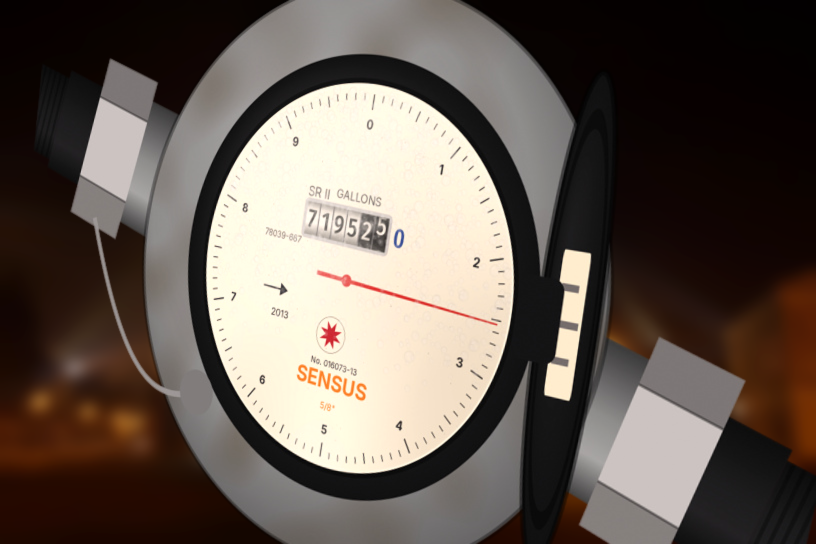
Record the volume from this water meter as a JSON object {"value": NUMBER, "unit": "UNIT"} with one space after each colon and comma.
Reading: {"value": 7195252.5, "unit": "gal"}
